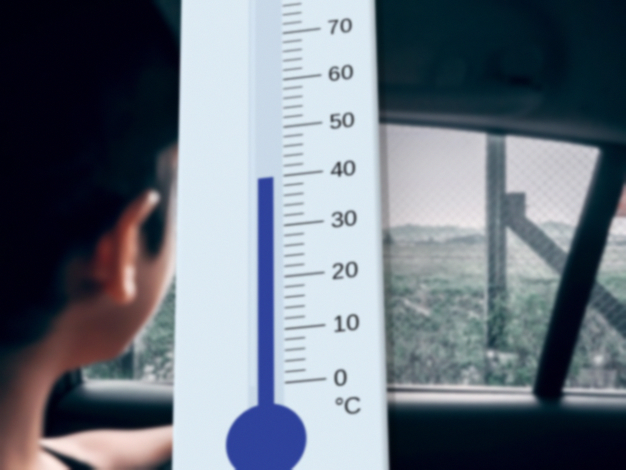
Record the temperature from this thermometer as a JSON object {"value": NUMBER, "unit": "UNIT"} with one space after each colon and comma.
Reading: {"value": 40, "unit": "°C"}
